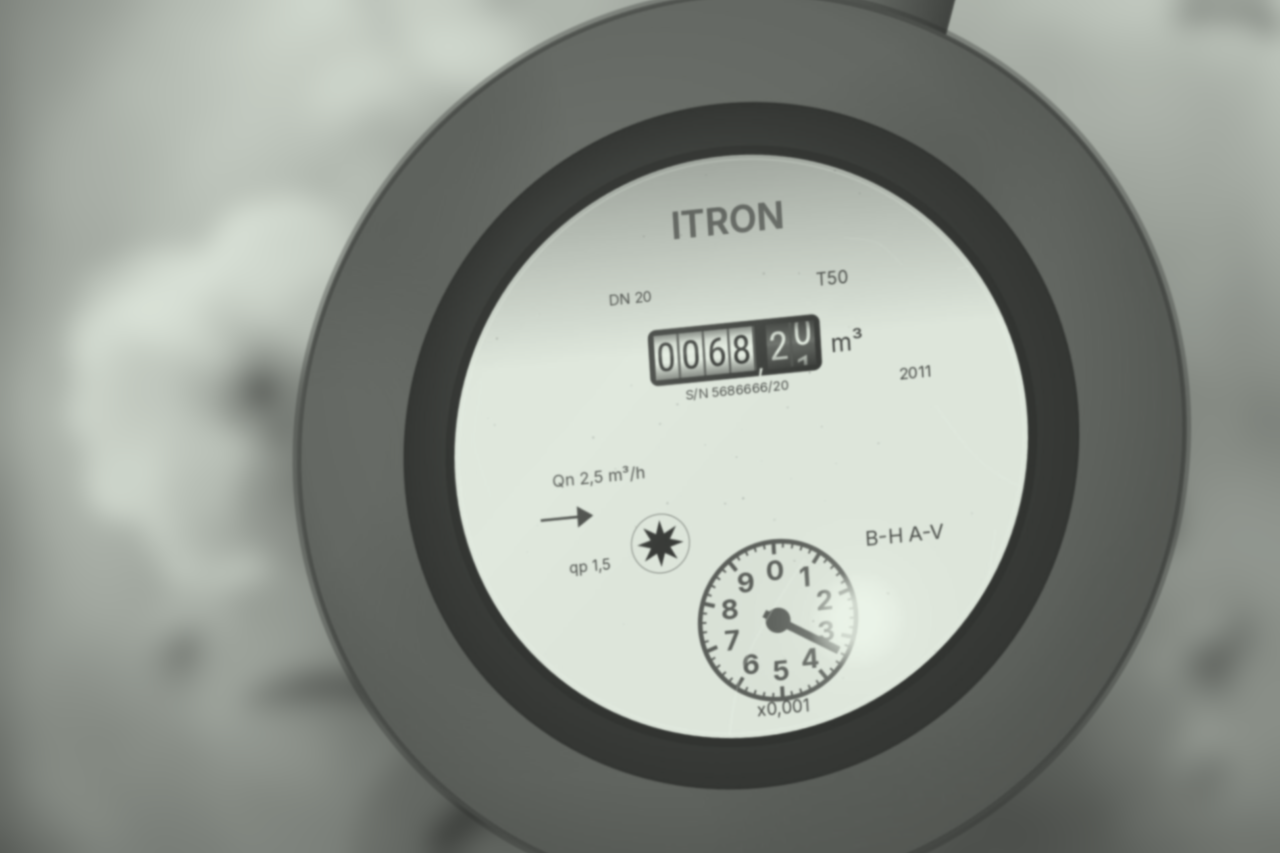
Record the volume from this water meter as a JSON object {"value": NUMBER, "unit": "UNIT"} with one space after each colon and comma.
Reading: {"value": 68.203, "unit": "m³"}
